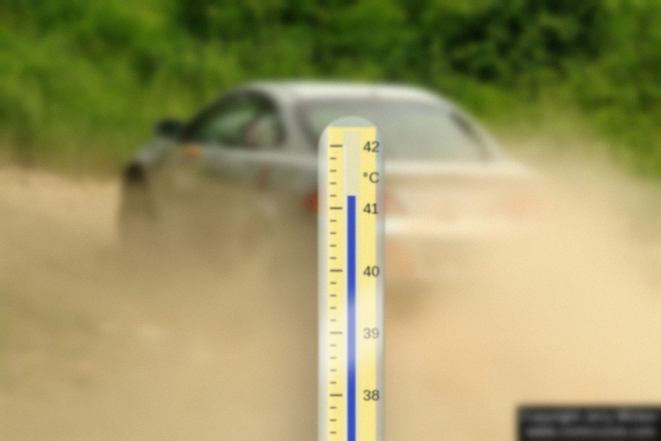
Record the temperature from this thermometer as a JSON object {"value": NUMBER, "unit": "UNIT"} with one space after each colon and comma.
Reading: {"value": 41.2, "unit": "°C"}
